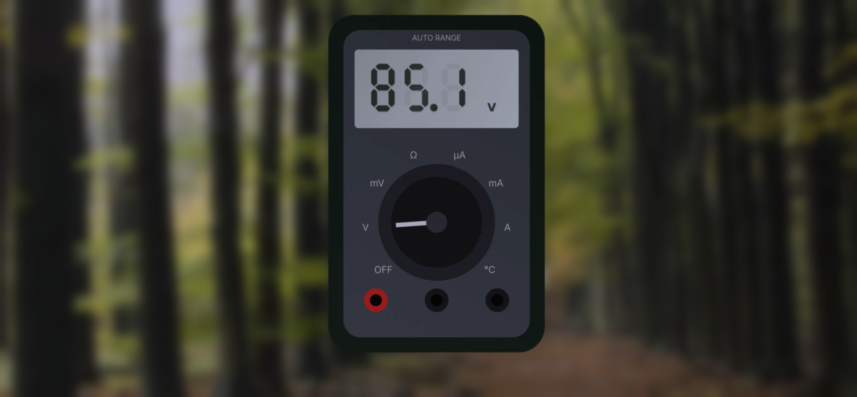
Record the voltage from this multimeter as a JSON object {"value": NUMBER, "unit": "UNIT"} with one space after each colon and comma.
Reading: {"value": 85.1, "unit": "V"}
